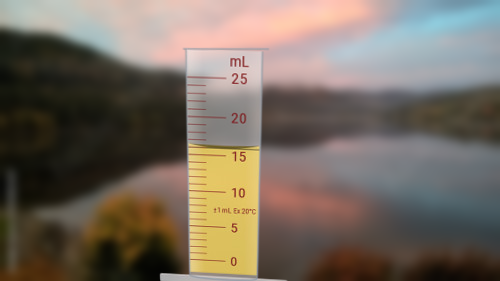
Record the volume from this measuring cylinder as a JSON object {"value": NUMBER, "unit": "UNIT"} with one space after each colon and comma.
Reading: {"value": 16, "unit": "mL"}
